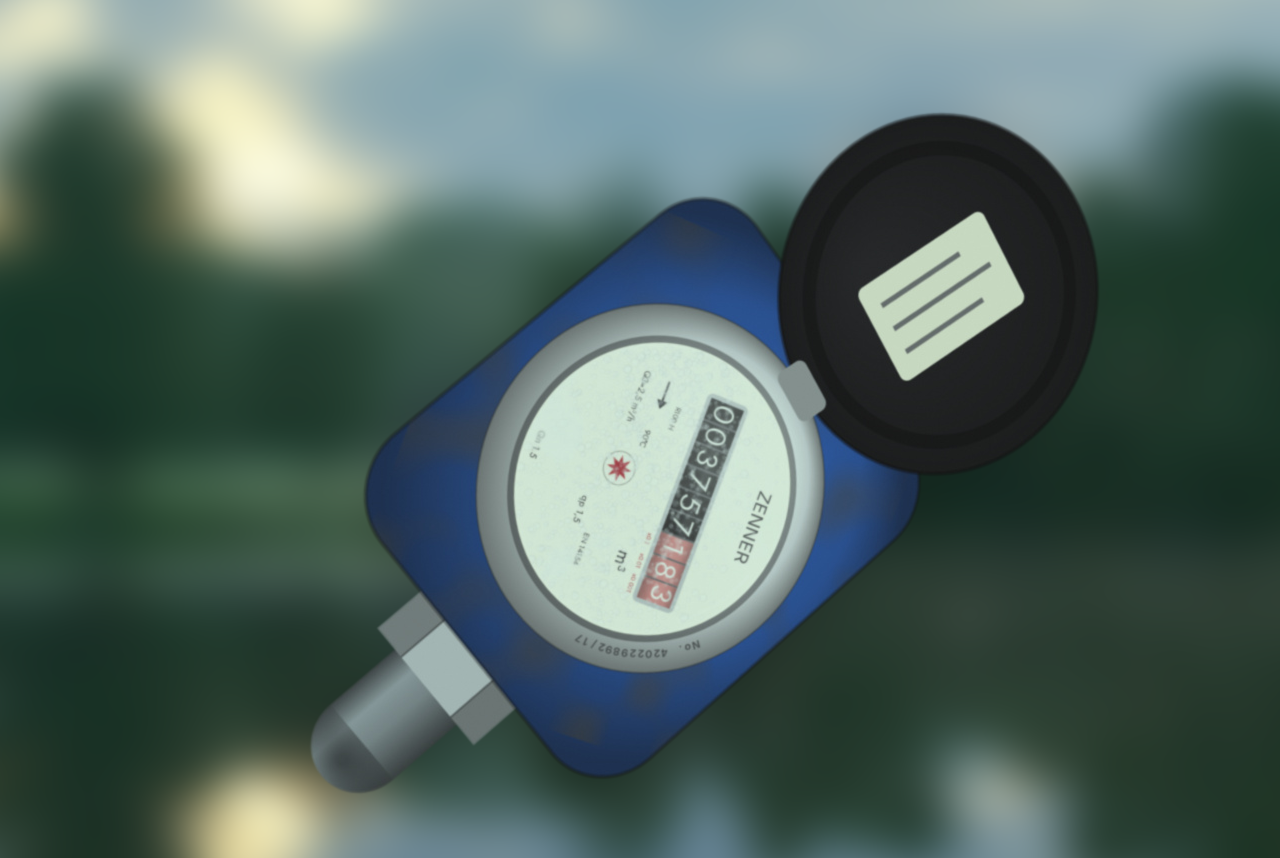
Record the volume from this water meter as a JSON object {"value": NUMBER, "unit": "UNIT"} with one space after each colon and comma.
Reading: {"value": 3757.183, "unit": "m³"}
